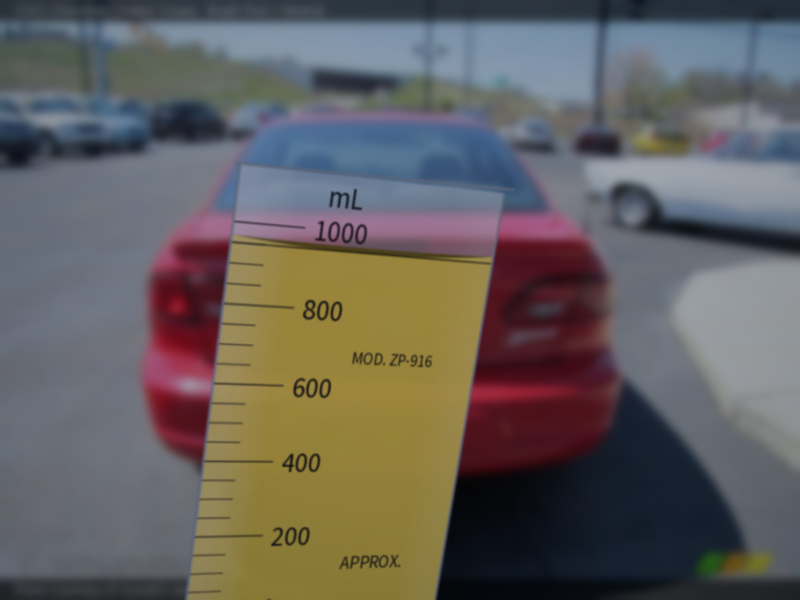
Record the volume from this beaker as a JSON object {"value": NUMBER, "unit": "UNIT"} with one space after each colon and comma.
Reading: {"value": 950, "unit": "mL"}
